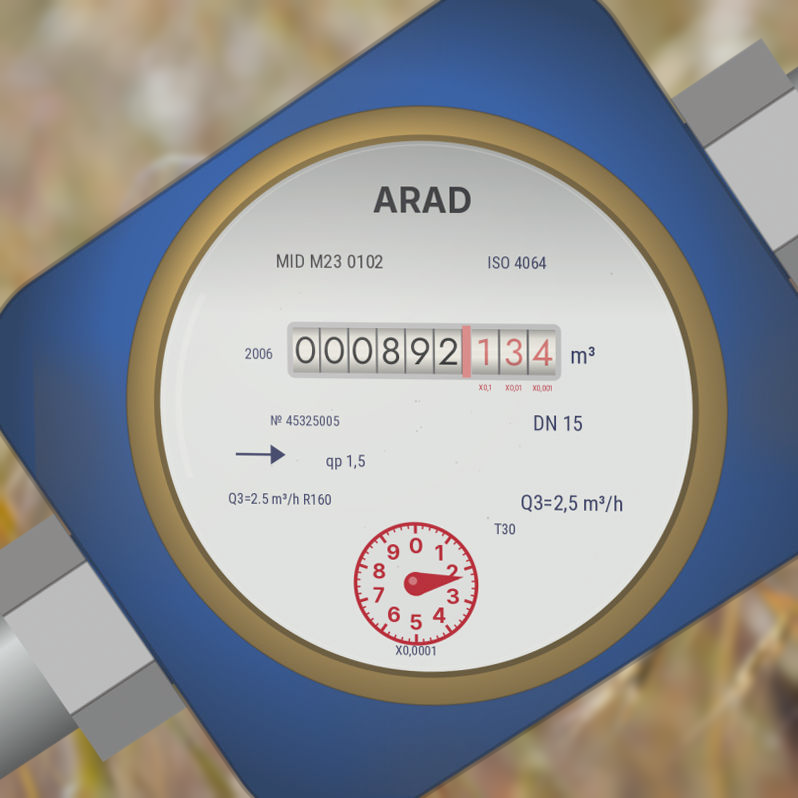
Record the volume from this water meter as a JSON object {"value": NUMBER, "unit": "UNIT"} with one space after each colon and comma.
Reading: {"value": 892.1342, "unit": "m³"}
